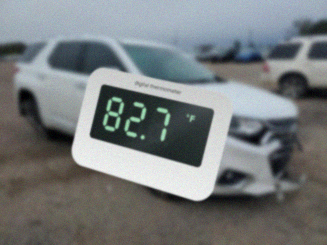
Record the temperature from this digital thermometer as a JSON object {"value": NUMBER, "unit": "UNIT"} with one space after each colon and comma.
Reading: {"value": 82.7, "unit": "°F"}
